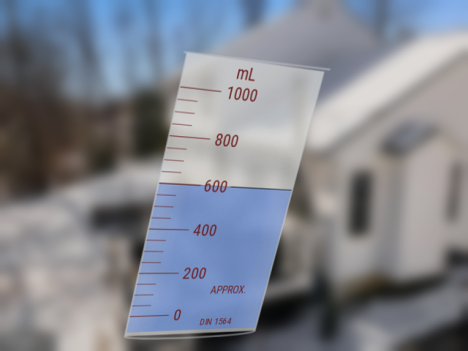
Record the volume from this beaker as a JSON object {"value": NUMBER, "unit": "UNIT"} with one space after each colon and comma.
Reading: {"value": 600, "unit": "mL"}
